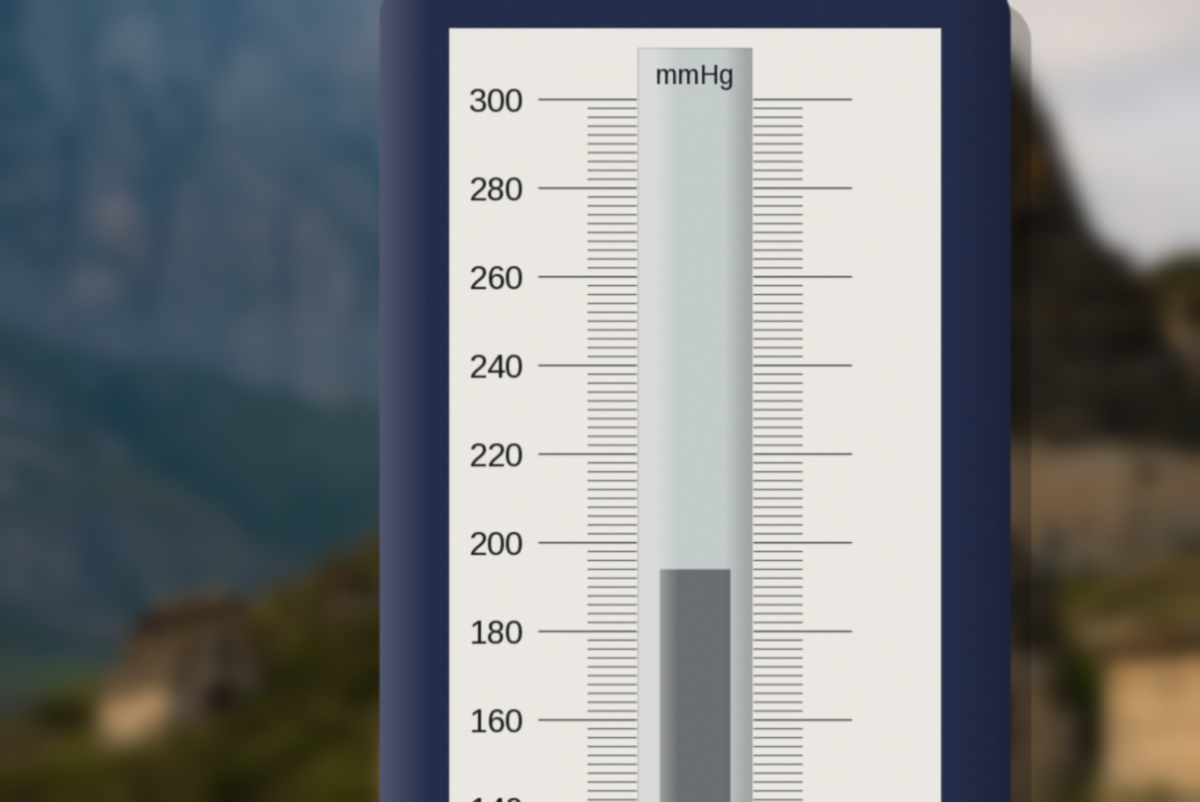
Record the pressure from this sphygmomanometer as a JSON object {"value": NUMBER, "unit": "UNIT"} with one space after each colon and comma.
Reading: {"value": 194, "unit": "mmHg"}
